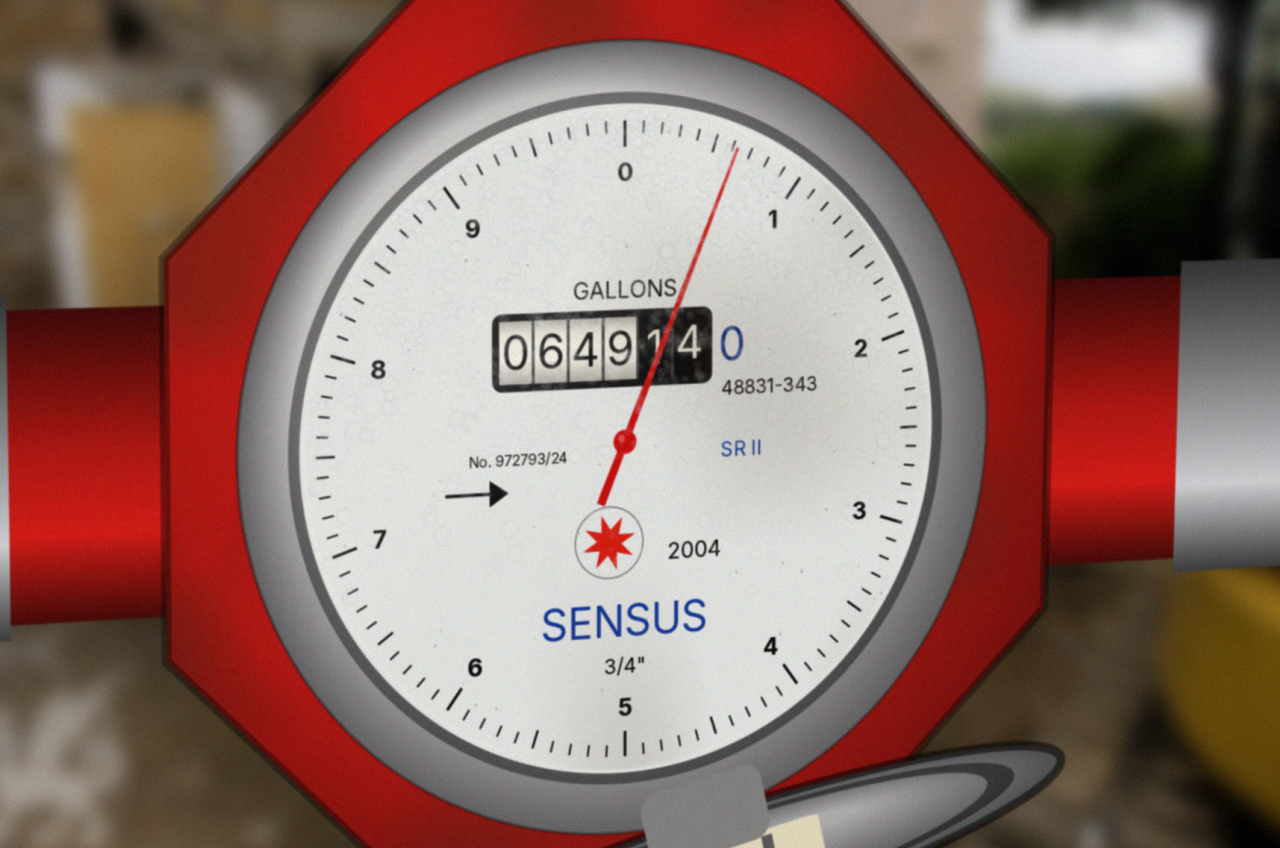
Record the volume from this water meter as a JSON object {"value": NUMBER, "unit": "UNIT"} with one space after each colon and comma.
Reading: {"value": 649140.6, "unit": "gal"}
